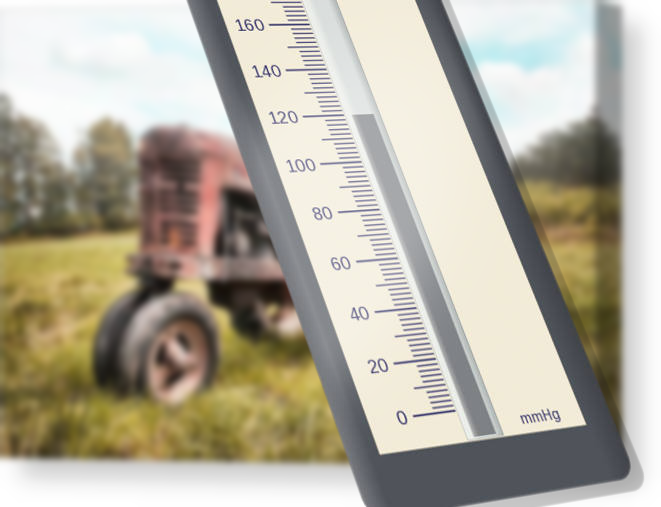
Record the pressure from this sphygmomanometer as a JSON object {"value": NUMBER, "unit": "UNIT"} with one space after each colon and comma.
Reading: {"value": 120, "unit": "mmHg"}
